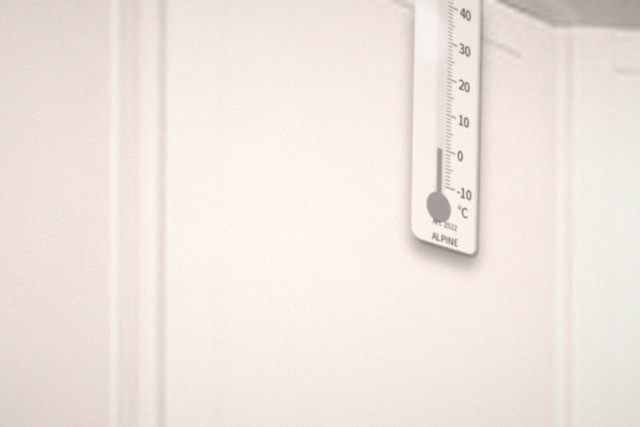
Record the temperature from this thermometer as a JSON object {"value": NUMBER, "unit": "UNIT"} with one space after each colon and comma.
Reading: {"value": 0, "unit": "°C"}
